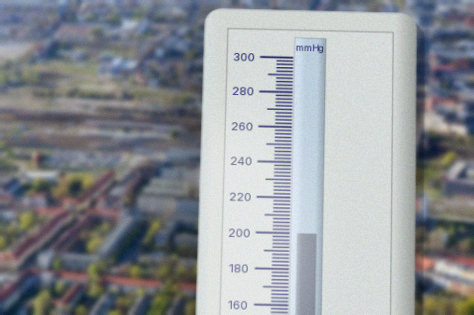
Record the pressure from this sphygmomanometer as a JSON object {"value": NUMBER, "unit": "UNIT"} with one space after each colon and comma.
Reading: {"value": 200, "unit": "mmHg"}
